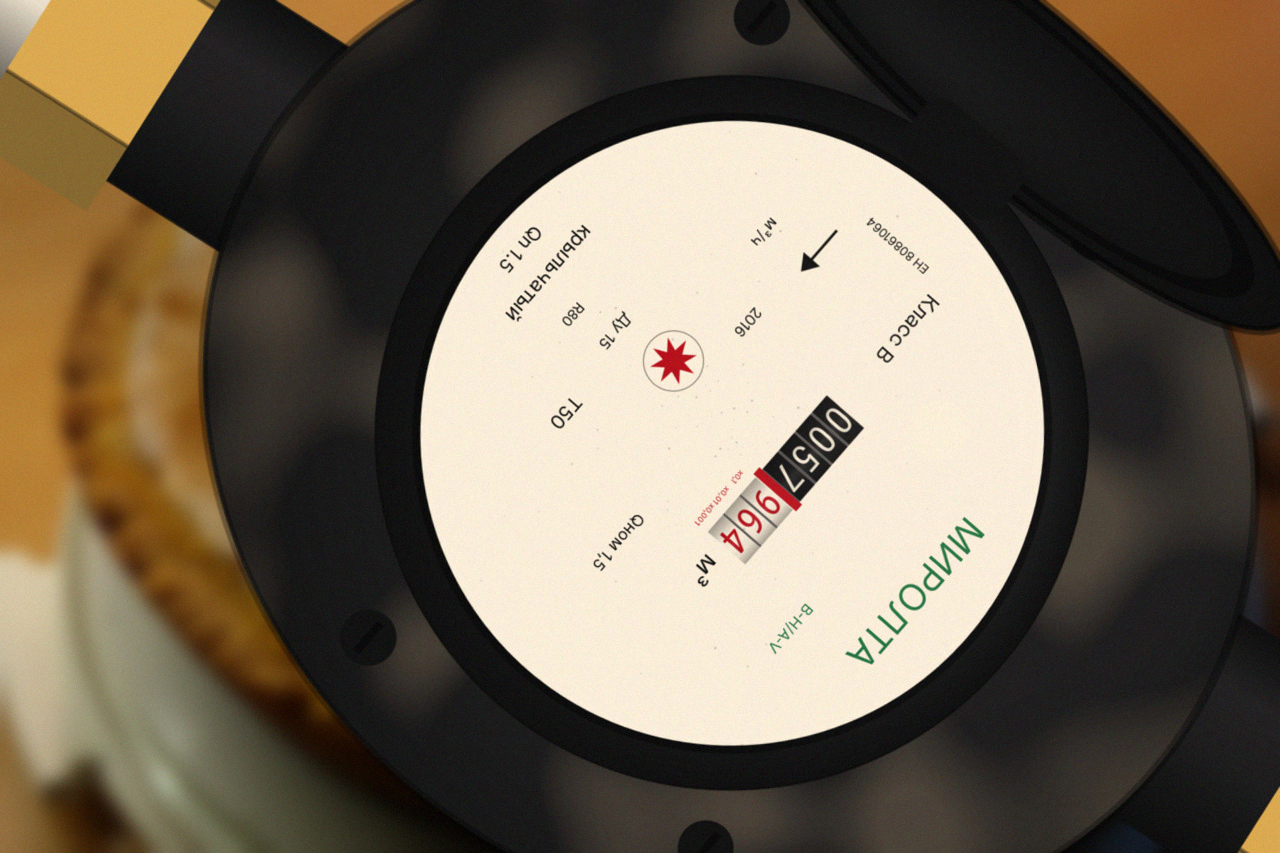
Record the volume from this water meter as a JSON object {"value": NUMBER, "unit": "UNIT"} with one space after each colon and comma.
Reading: {"value": 57.964, "unit": "m³"}
